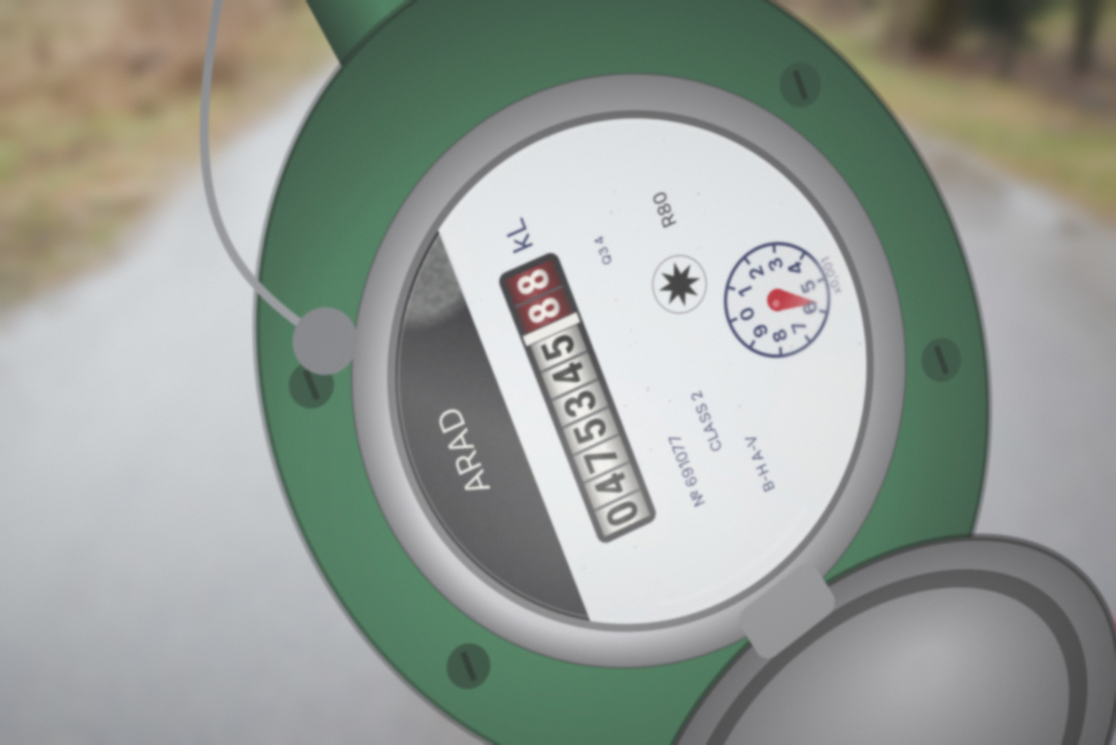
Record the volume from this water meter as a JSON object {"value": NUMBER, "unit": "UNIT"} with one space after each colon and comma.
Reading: {"value": 475345.885, "unit": "kL"}
